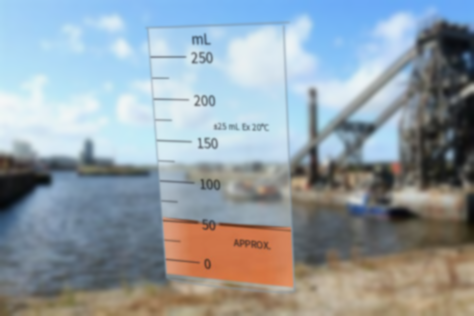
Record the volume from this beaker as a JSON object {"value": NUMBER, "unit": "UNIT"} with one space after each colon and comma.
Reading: {"value": 50, "unit": "mL"}
